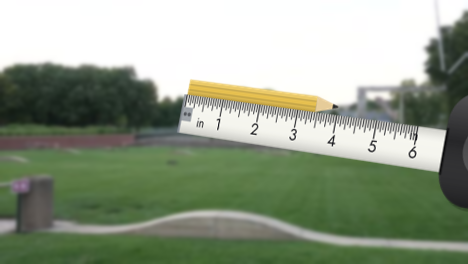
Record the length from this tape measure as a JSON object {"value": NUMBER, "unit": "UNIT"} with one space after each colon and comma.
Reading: {"value": 4, "unit": "in"}
